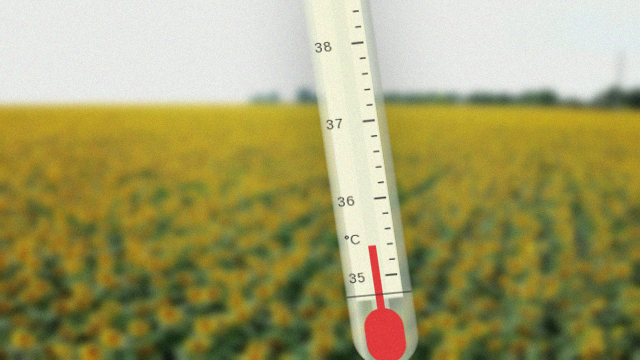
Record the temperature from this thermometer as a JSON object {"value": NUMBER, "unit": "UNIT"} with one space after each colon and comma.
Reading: {"value": 35.4, "unit": "°C"}
